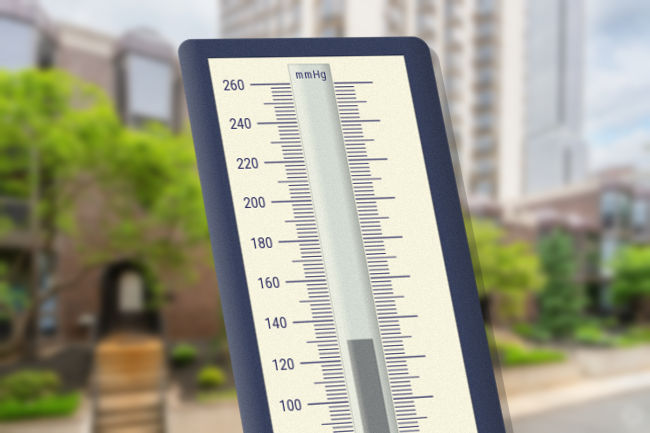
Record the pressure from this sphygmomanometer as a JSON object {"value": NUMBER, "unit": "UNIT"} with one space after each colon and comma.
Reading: {"value": 130, "unit": "mmHg"}
